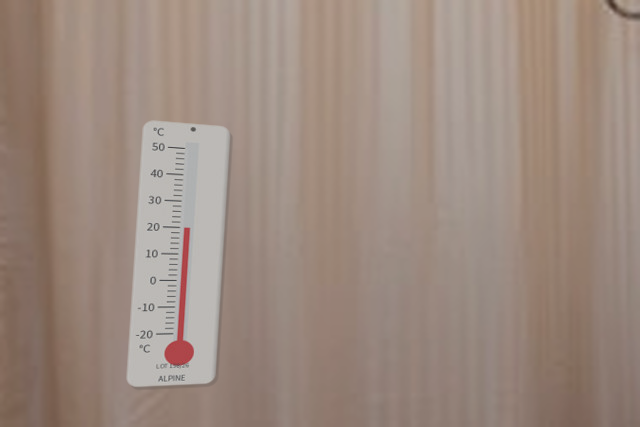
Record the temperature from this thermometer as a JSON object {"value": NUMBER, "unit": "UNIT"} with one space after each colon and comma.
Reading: {"value": 20, "unit": "°C"}
